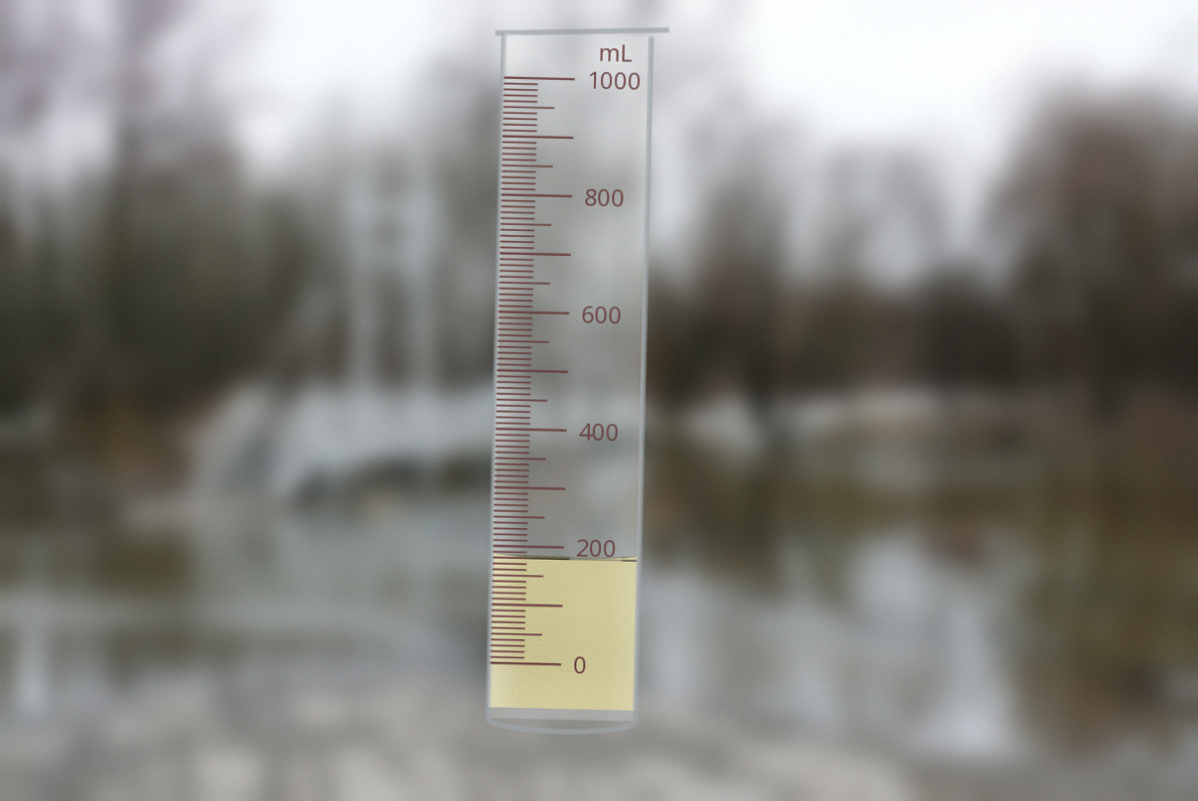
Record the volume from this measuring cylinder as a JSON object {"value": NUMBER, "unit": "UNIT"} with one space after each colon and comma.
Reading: {"value": 180, "unit": "mL"}
